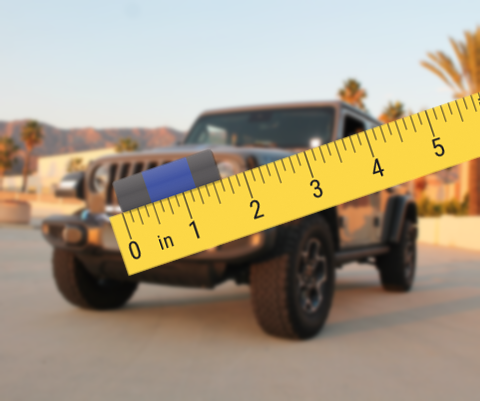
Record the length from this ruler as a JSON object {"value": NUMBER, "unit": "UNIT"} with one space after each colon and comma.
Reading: {"value": 1.625, "unit": "in"}
